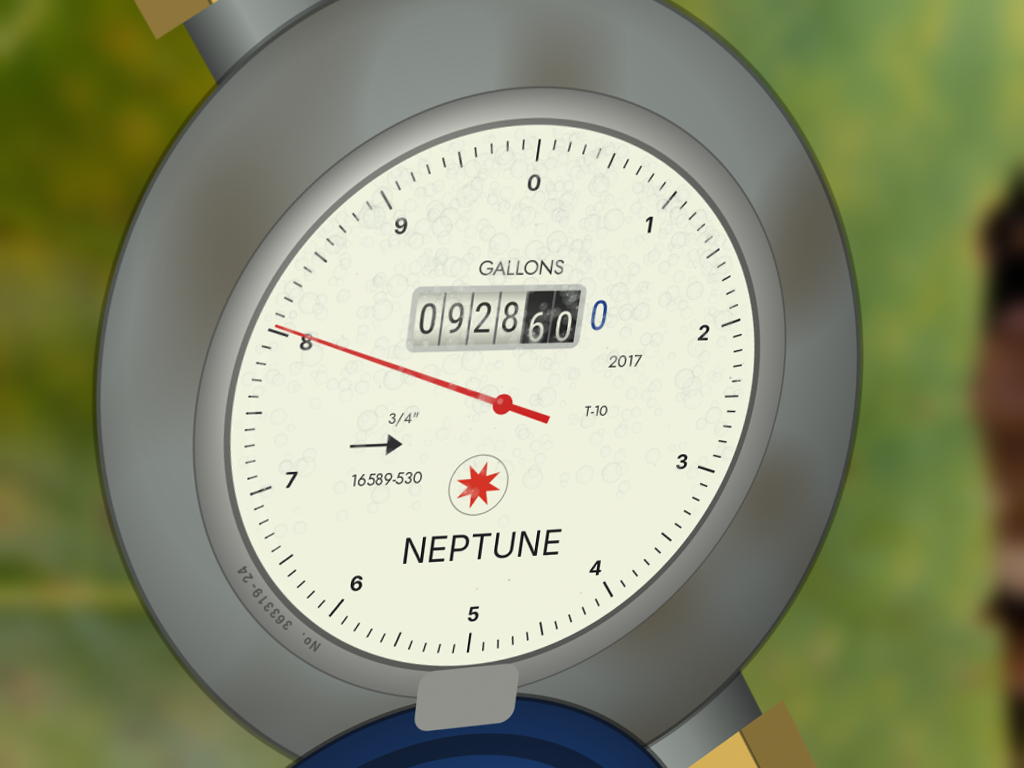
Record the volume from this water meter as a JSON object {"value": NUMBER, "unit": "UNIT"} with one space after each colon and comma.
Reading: {"value": 928598.0, "unit": "gal"}
